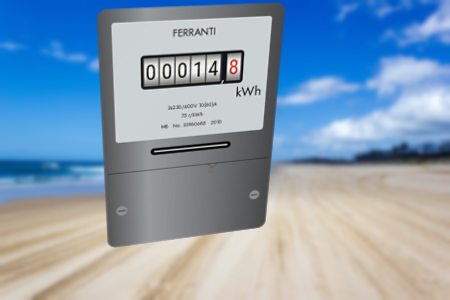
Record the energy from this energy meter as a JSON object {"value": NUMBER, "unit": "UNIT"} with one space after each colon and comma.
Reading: {"value": 14.8, "unit": "kWh"}
